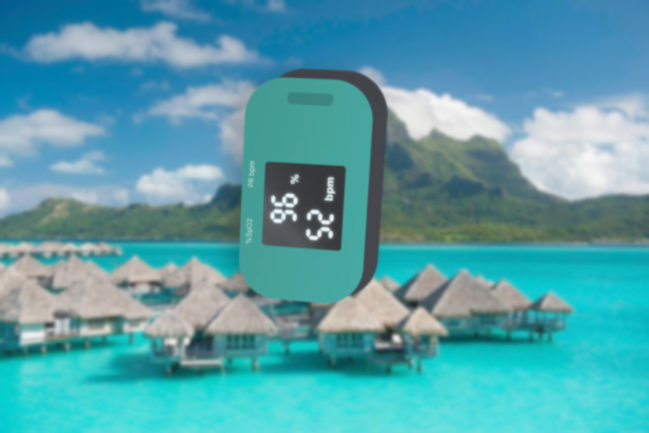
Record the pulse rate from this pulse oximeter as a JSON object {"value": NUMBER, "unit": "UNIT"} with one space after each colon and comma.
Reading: {"value": 52, "unit": "bpm"}
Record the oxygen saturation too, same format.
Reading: {"value": 96, "unit": "%"}
